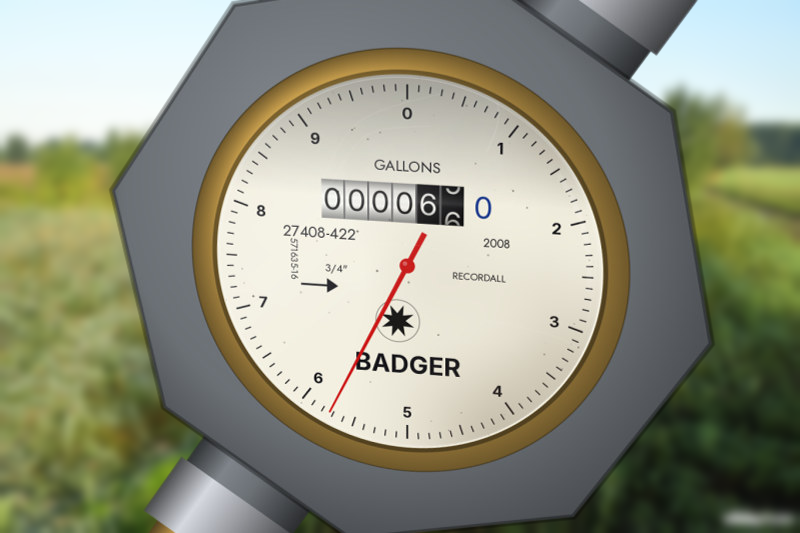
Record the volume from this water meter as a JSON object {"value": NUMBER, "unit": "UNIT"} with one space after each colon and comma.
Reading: {"value": 655.7, "unit": "gal"}
